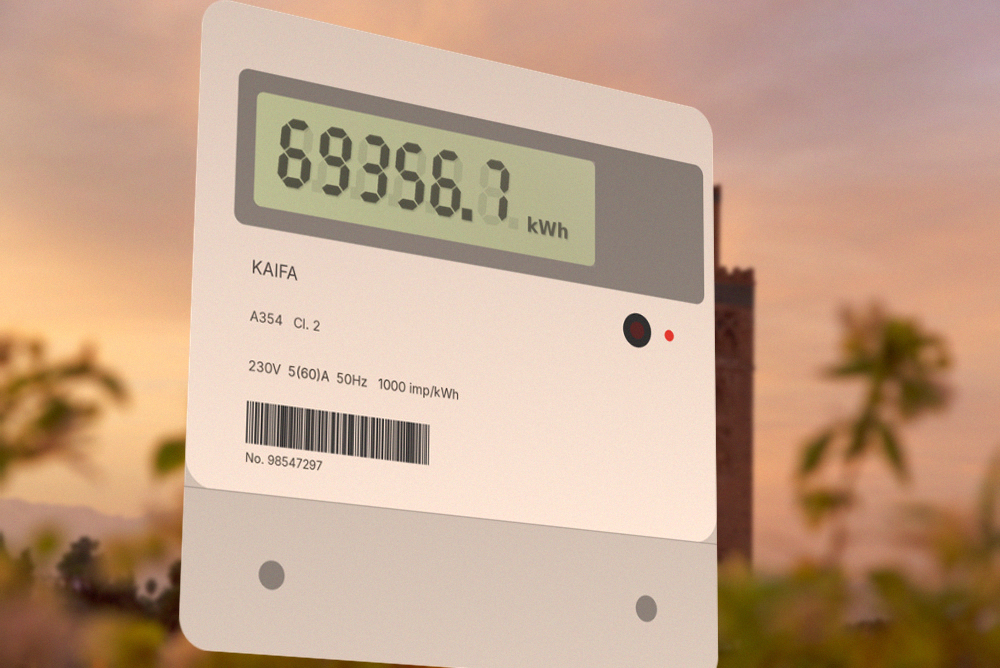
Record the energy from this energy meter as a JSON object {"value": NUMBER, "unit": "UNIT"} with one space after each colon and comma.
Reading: {"value": 69356.7, "unit": "kWh"}
